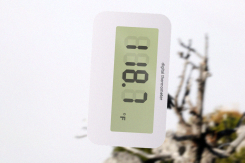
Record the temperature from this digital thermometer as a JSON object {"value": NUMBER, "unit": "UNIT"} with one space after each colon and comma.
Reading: {"value": 118.7, "unit": "°F"}
